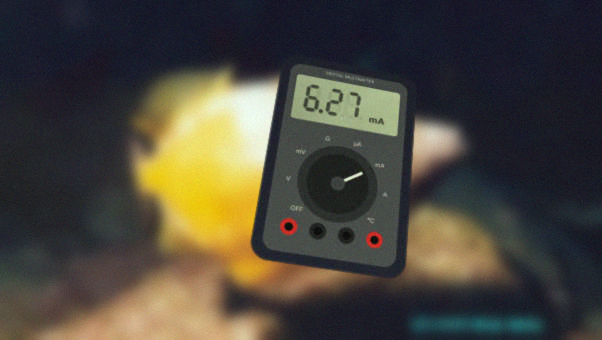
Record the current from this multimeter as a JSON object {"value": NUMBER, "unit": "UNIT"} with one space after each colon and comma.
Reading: {"value": 6.27, "unit": "mA"}
